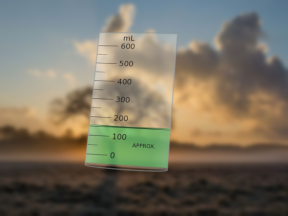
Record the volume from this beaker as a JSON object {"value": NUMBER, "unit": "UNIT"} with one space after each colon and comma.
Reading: {"value": 150, "unit": "mL"}
